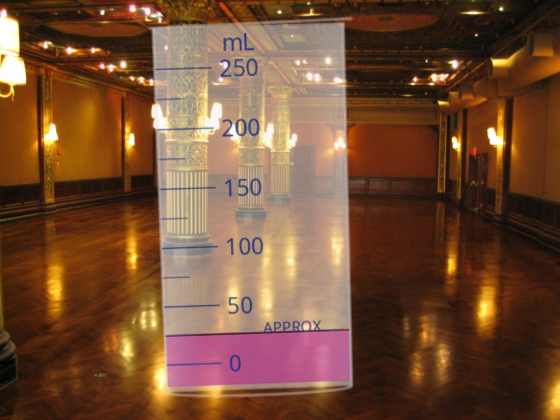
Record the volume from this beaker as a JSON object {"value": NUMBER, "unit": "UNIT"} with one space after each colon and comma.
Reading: {"value": 25, "unit": "mL"}
